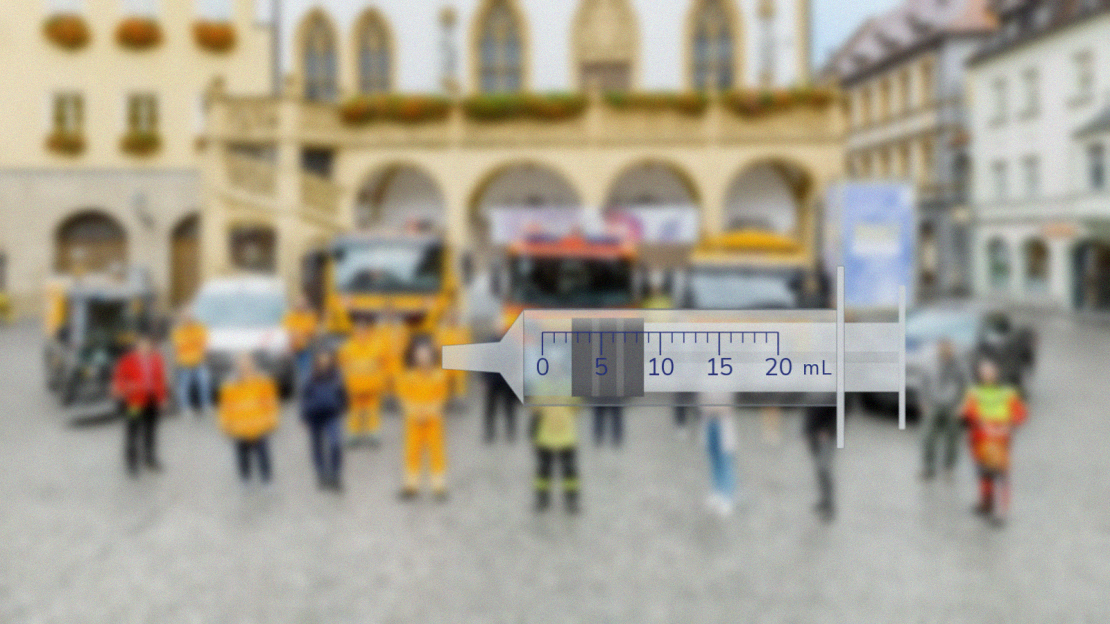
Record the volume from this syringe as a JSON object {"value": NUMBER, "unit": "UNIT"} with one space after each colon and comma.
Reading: {"value": 2.5, "unit": "mL"}
